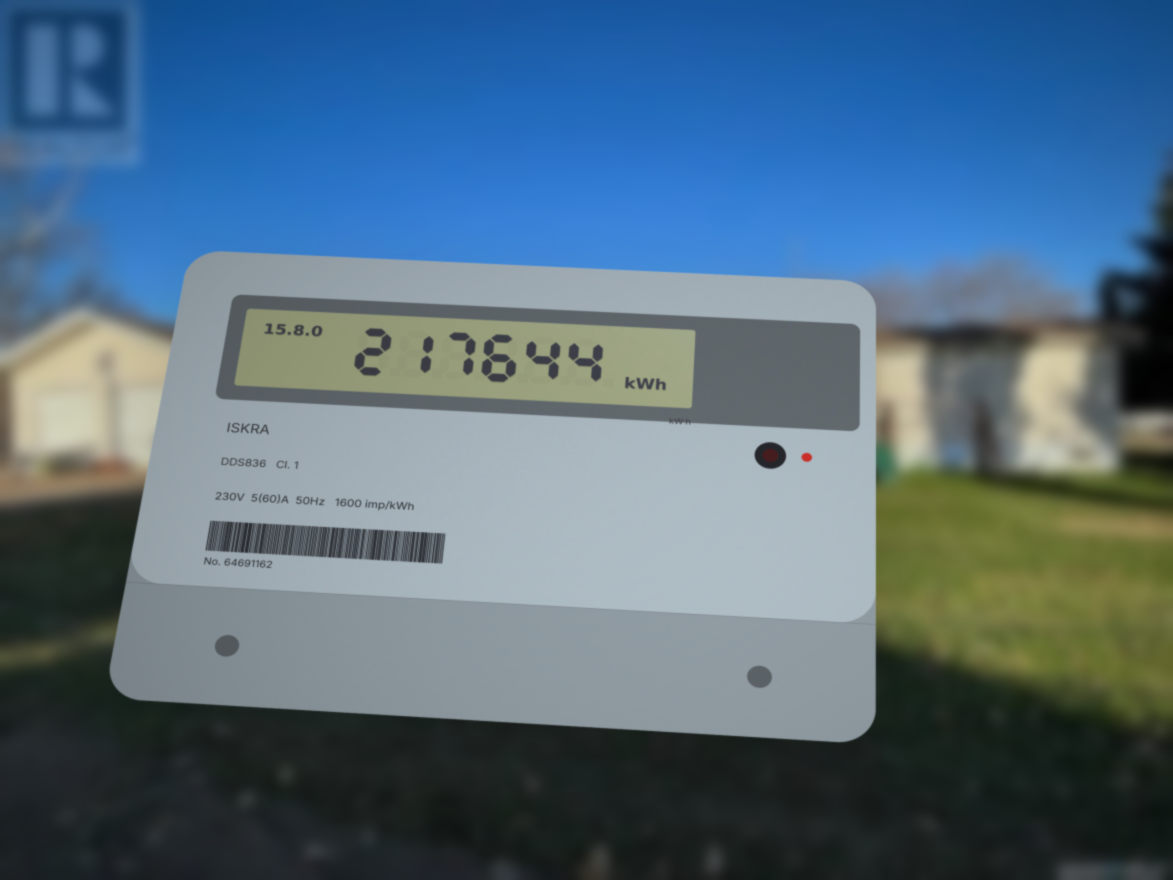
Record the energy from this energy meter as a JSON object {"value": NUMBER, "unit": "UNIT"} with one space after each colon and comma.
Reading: {"value": 217644, "unit": "kWh"}
